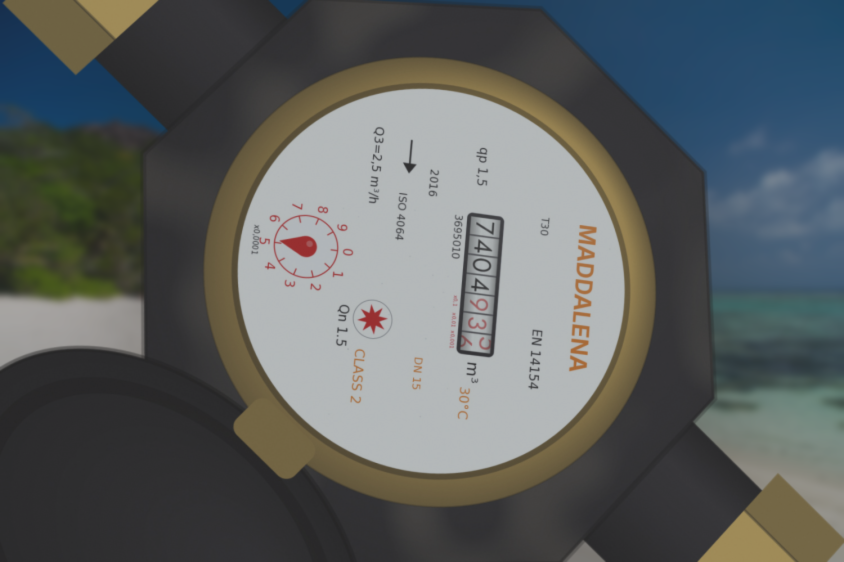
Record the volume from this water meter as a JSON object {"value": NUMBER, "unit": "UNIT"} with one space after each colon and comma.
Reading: {"value": 7404.9355, "unit": "m³"}
